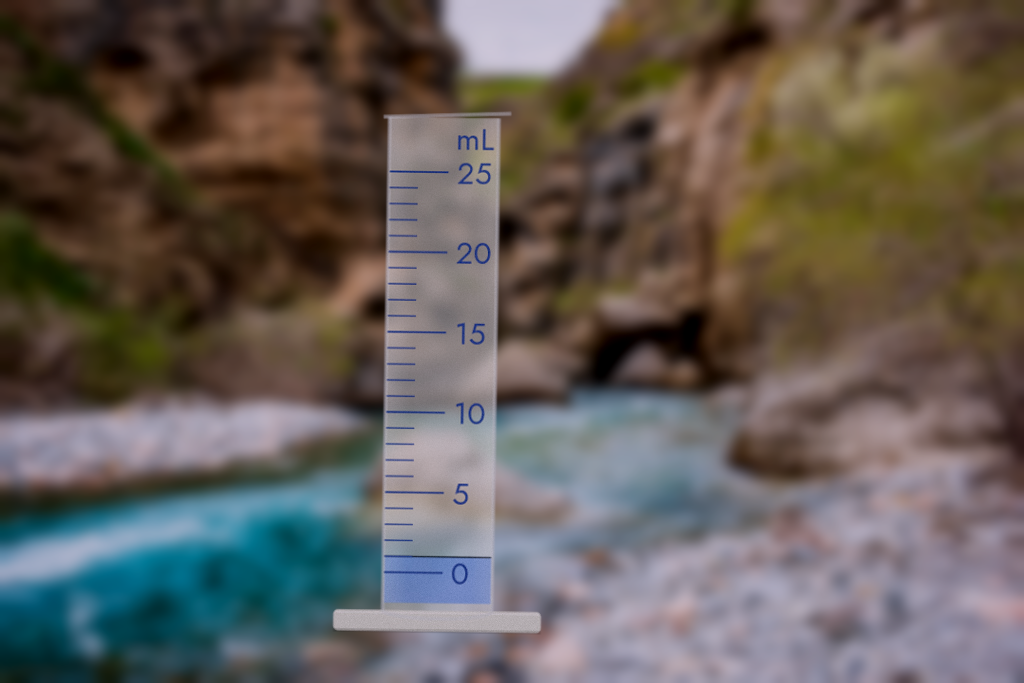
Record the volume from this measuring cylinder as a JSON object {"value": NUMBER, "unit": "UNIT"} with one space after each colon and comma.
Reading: {"value": 1, "unit": "mL"}
